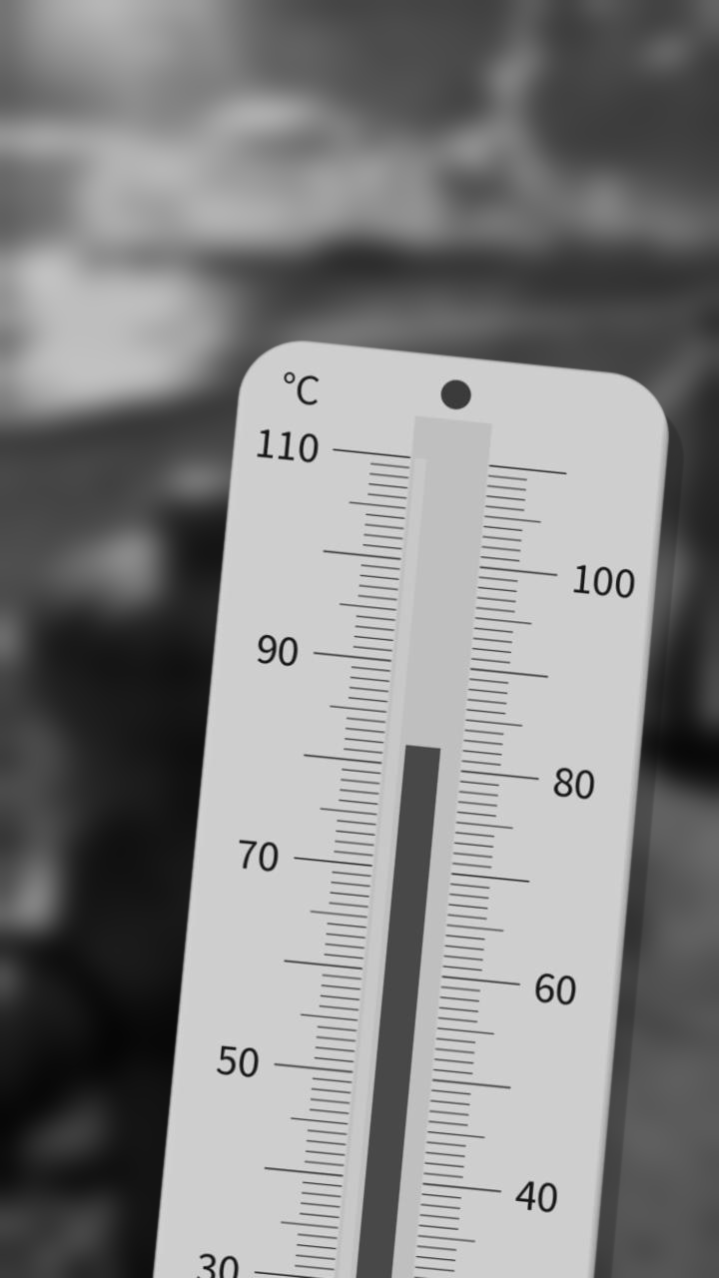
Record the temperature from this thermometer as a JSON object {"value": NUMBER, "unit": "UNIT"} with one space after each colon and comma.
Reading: {"value": 82, "unit": "°C"}
